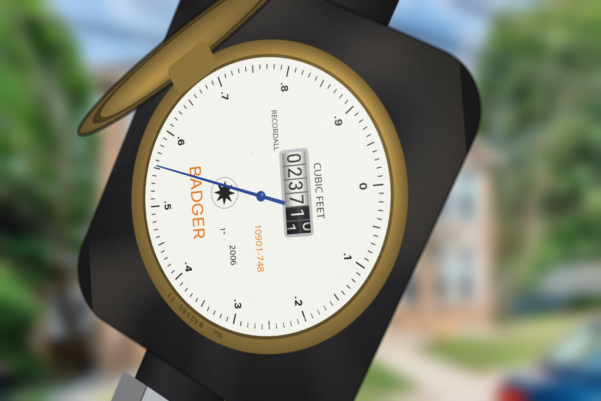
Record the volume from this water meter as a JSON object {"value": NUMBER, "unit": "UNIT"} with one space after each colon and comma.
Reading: {"value": 23710.55, "unit": "ft³"}
